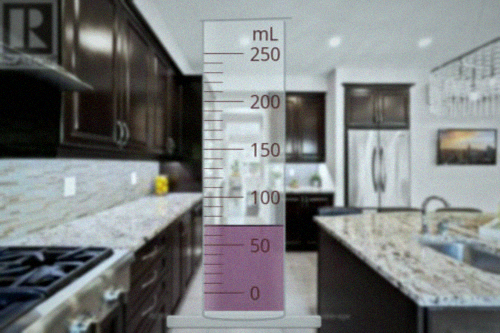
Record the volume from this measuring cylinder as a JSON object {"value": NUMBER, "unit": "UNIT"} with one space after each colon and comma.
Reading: {"value": 70, "unit": "mL"}
